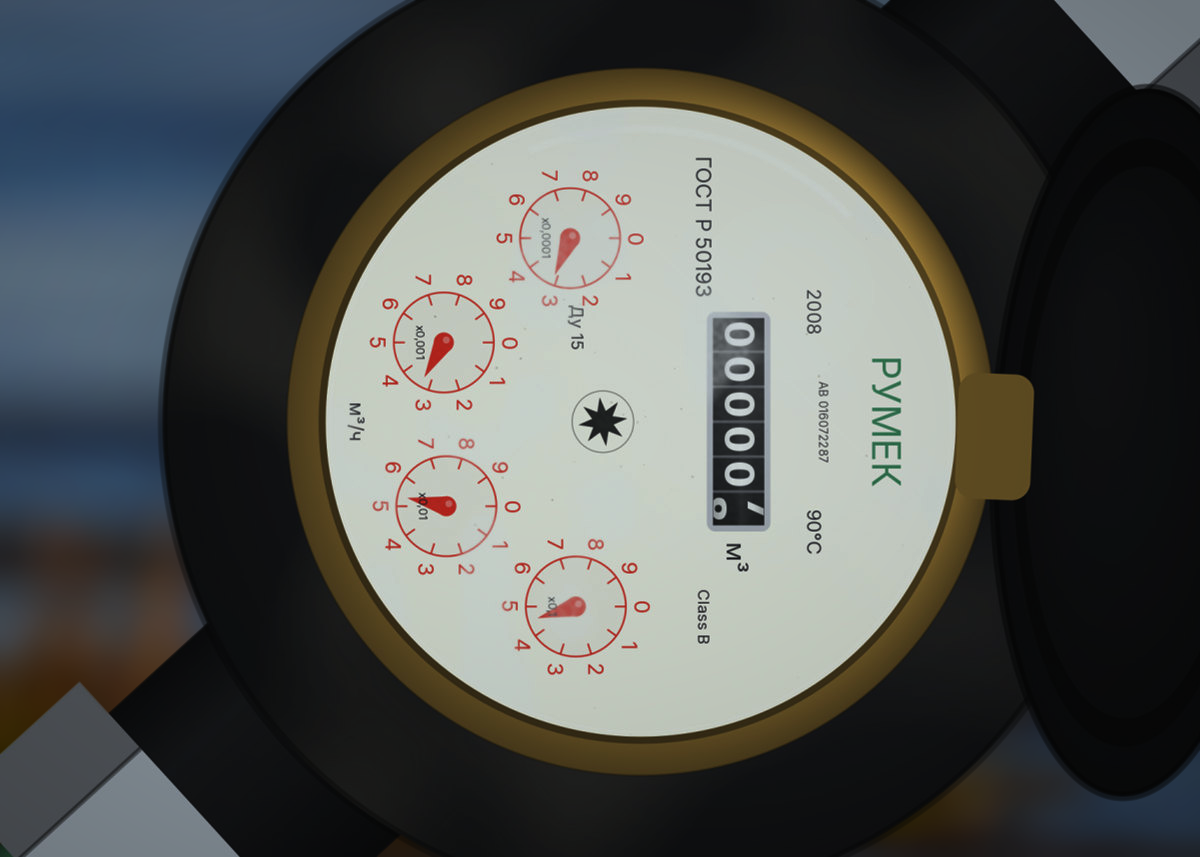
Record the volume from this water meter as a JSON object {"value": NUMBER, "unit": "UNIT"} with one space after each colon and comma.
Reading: {"value": 7.4533, "unit": "m³"}
